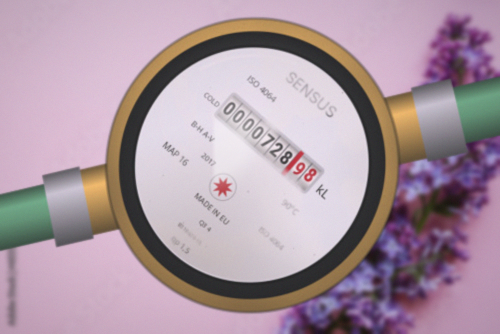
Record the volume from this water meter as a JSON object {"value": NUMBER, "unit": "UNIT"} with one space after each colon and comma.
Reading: {"value": 728.98, "unit": "kL"}
